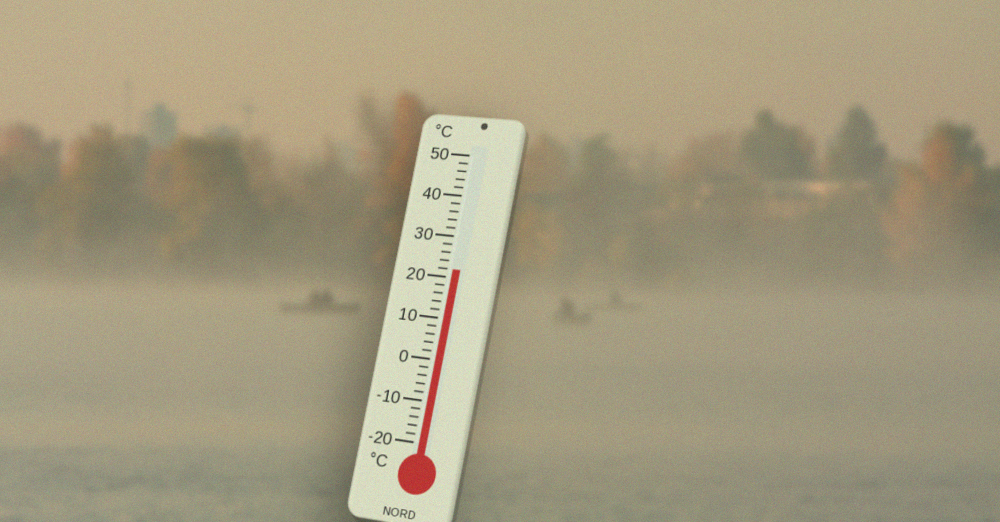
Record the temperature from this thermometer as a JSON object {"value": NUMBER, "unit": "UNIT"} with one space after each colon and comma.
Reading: {"value": 22, "unit": "°C"}
